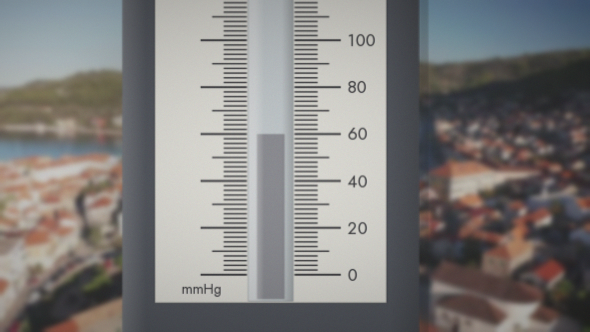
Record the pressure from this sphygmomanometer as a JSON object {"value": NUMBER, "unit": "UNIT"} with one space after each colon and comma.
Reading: {"value": 60, "unit": "mmHg"}
